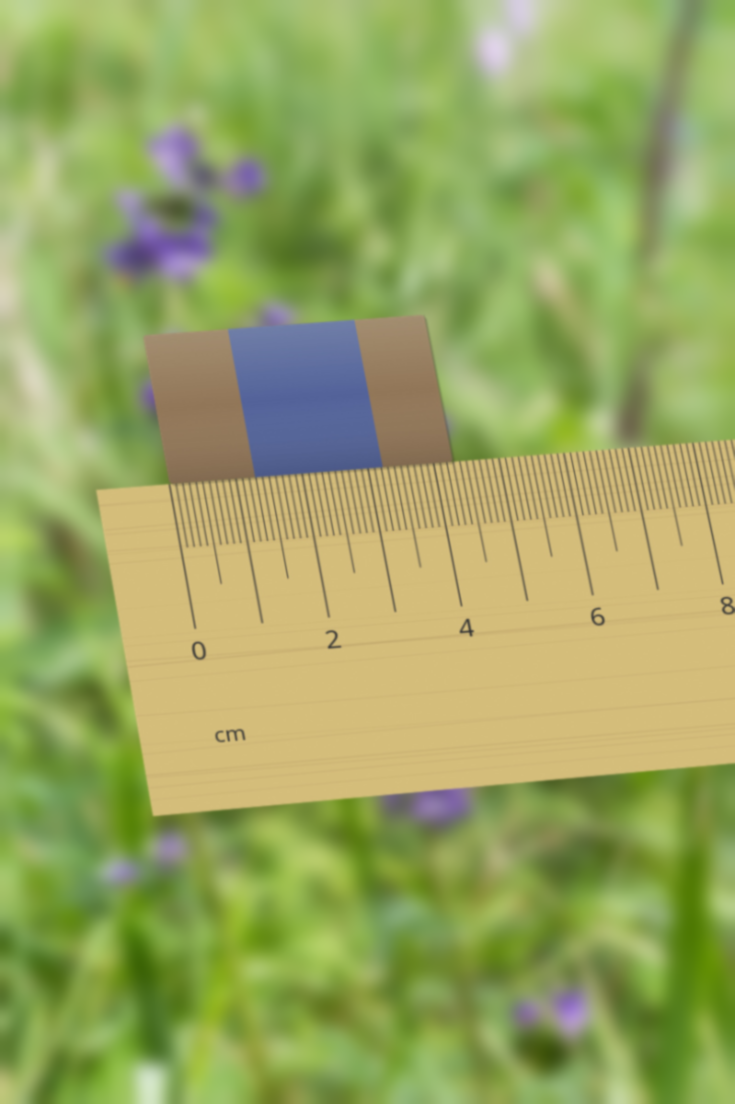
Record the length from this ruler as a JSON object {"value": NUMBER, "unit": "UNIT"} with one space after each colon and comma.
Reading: {"value": 4.3, "unit": "cm"}
